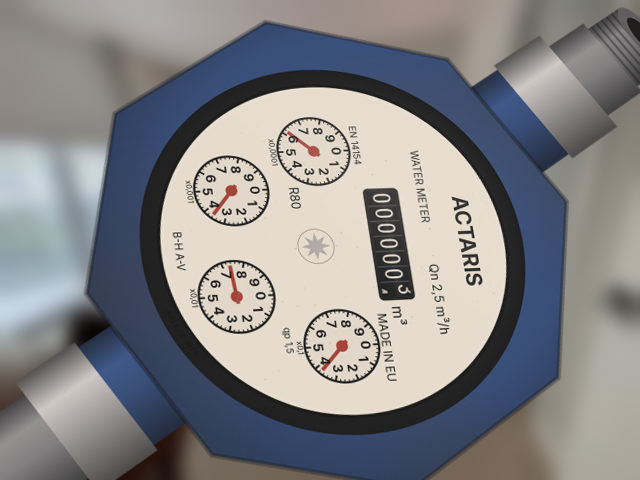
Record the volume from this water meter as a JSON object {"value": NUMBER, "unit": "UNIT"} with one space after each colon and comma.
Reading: {"value": 3.3736, "unit": "m³"}
